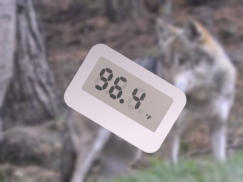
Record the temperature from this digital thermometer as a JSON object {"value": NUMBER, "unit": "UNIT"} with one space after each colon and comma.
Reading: {"value": 96.4, "unit": "°F"}
